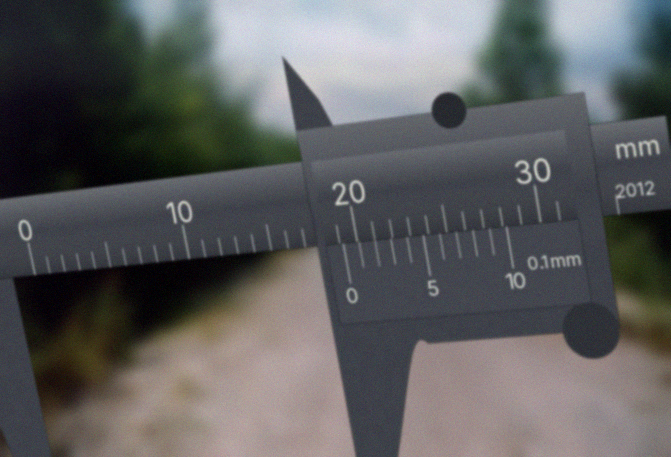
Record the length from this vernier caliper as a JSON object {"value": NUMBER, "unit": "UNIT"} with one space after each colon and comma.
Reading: {"value": 19.2, "unit": "mm"}
